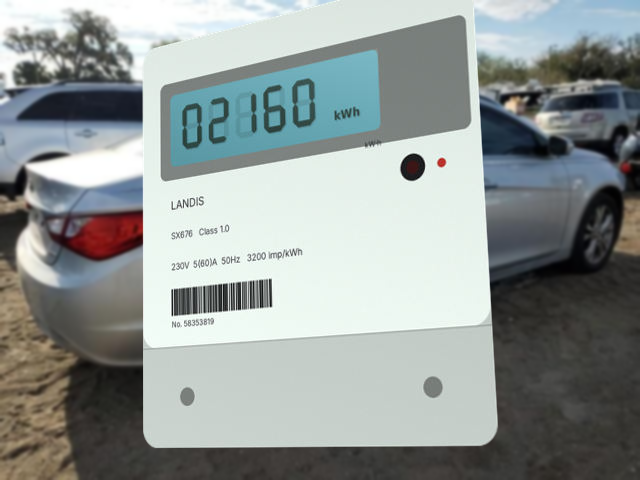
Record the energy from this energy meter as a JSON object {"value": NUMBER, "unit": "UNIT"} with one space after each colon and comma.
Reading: {"value": 2160, "unit": "kWh"}
